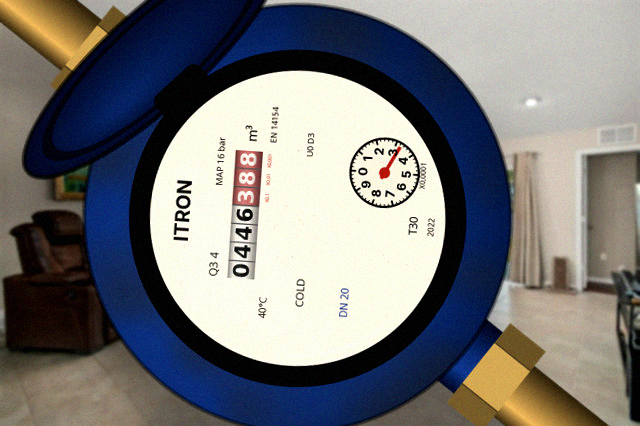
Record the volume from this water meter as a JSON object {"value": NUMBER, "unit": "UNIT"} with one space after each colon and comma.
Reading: {"value": 446.3883, "unit": "m³"}
